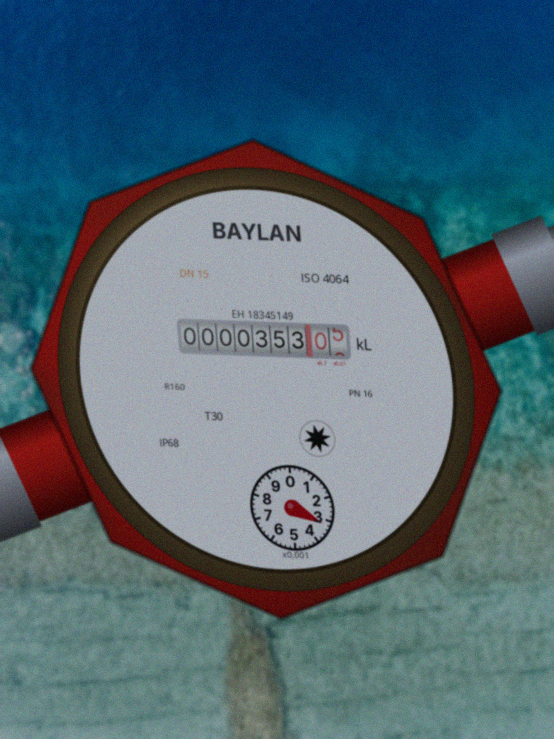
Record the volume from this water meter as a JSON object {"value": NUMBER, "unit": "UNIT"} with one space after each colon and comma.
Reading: {"value": 353.053, "unit": "kL"}
